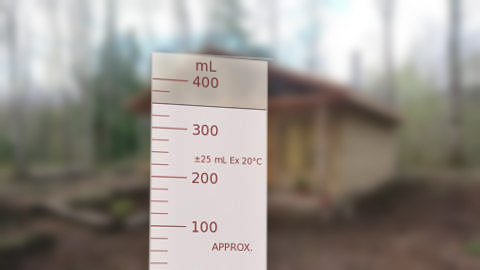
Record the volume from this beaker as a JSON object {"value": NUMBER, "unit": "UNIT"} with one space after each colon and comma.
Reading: {"value": 350, "unit": "mL"}
